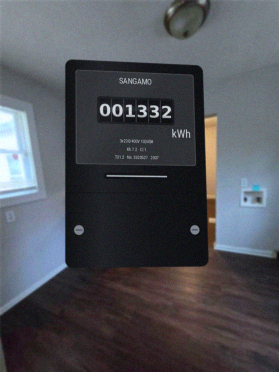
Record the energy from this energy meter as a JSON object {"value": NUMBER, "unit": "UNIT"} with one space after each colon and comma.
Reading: {"value": 1332, "unit": "kWh"}
